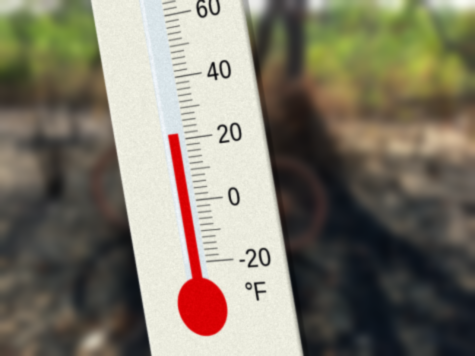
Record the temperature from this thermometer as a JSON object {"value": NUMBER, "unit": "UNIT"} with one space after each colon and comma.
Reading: {"value": 22, "unit": "°F"}
